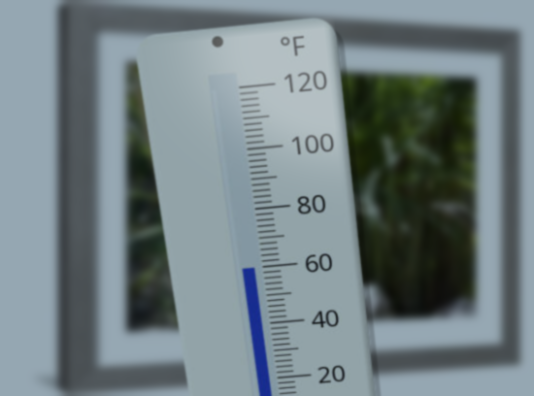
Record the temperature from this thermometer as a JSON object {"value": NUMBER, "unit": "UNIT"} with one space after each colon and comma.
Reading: {"value": 60, "unit": "°F"}
